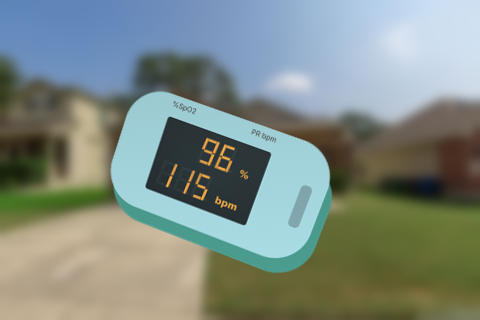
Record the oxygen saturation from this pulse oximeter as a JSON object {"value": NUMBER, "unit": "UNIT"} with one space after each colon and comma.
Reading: {"value": 96, "unit": "%"}
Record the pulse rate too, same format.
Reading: {"value": 115, "unit": "bpm"}
